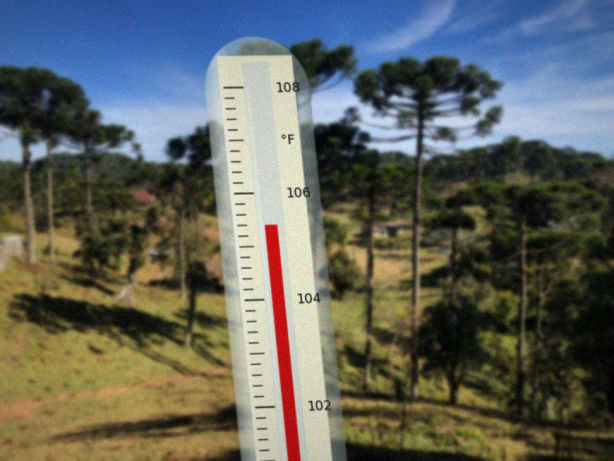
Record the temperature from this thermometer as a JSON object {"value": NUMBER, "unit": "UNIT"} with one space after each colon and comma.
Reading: {"value": 105.4, "unit": "°F"}
